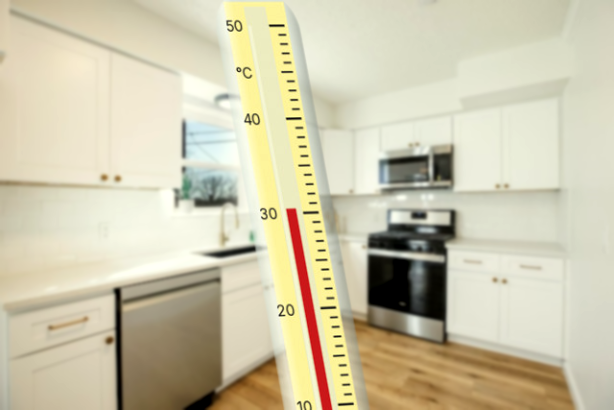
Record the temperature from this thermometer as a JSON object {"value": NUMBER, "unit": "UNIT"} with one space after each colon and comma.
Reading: {"value": 30.5, "unit": "°C"}
